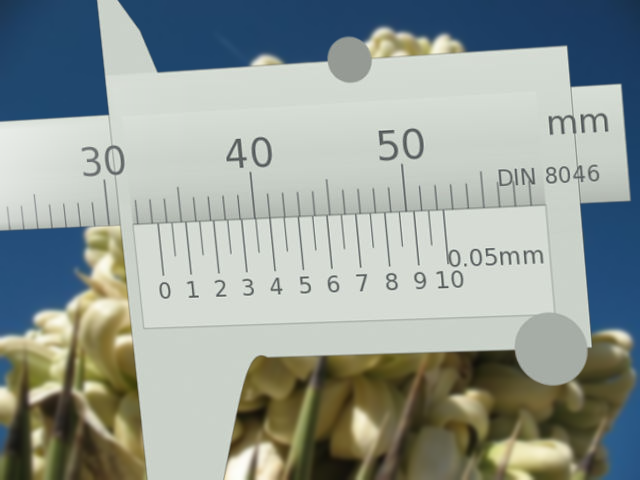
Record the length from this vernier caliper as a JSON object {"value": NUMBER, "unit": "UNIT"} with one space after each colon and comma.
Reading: {"value": 33.4, "unit": "mm"}
